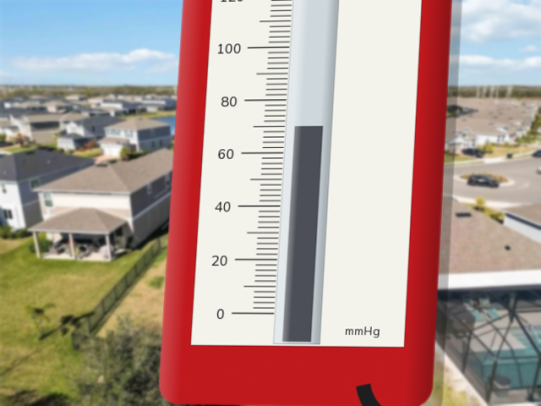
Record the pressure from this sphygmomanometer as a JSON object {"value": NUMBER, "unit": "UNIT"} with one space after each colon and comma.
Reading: {"value": 70, "unit": "mmHg"}
